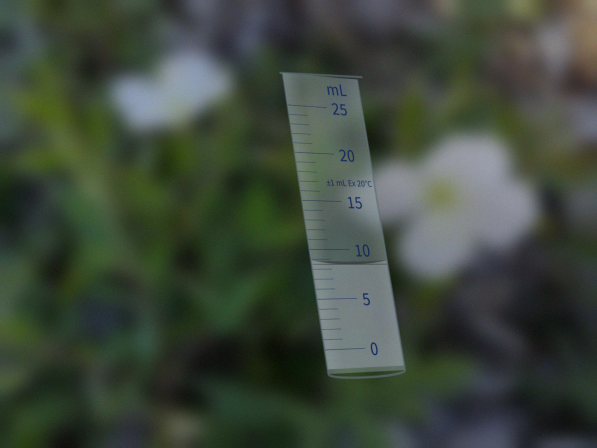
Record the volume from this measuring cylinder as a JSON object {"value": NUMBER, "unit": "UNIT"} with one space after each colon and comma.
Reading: {"value": 8.5, "unit": "mL"}
